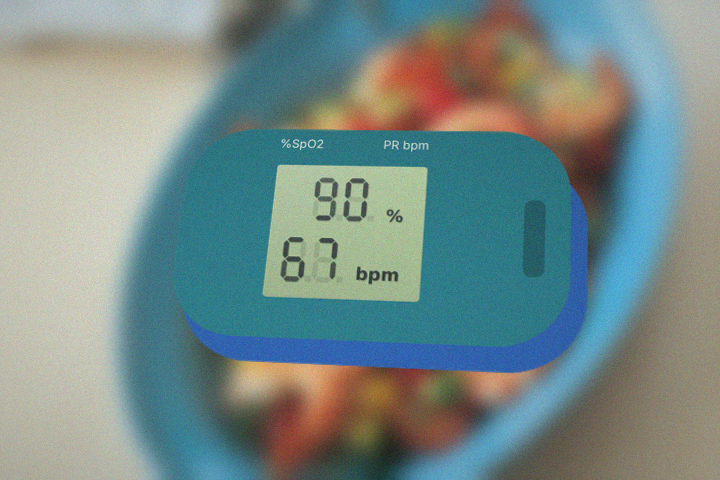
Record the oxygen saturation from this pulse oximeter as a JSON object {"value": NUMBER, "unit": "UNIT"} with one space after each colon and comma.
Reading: {"value": 90, "unit": "%"}
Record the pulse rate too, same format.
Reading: {"value": 67, "unit": "bpm"}
